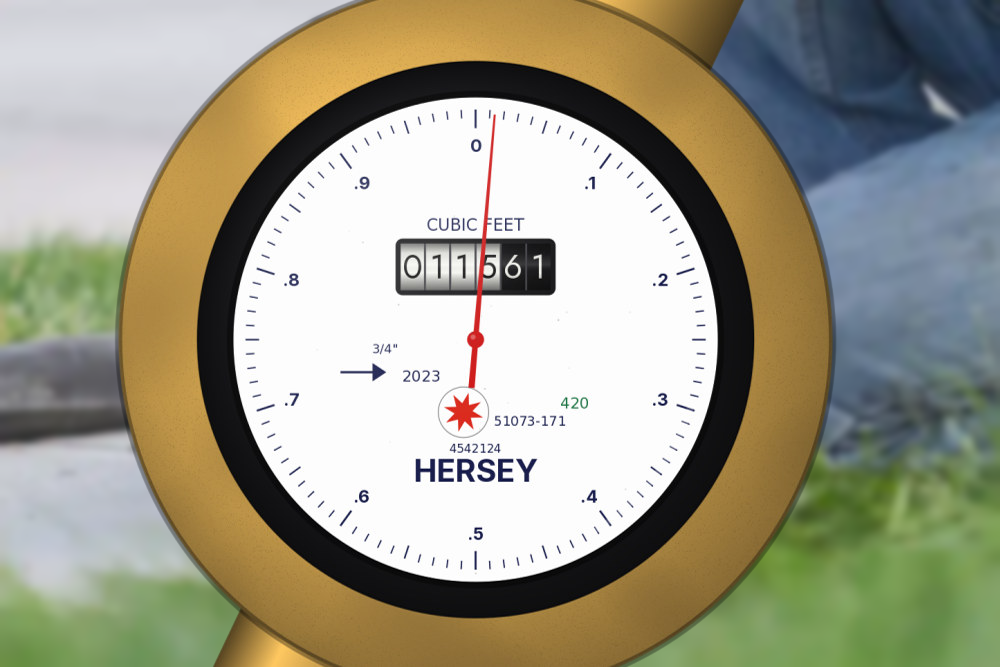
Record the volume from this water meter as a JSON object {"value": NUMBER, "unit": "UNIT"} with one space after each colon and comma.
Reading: {"value": 11561.01, "unit": "ft³"}
